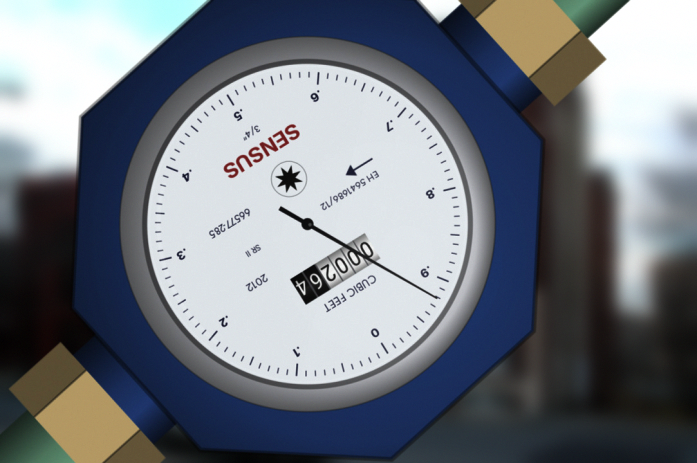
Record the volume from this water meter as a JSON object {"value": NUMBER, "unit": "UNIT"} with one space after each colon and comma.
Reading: {"value": 263.92, "unit": "ft³"}
